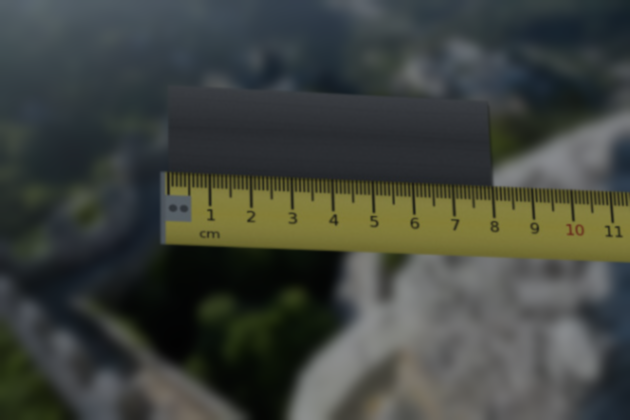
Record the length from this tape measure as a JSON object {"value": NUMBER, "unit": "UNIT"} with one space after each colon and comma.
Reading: {"value": 8, "unit": "cm"}
